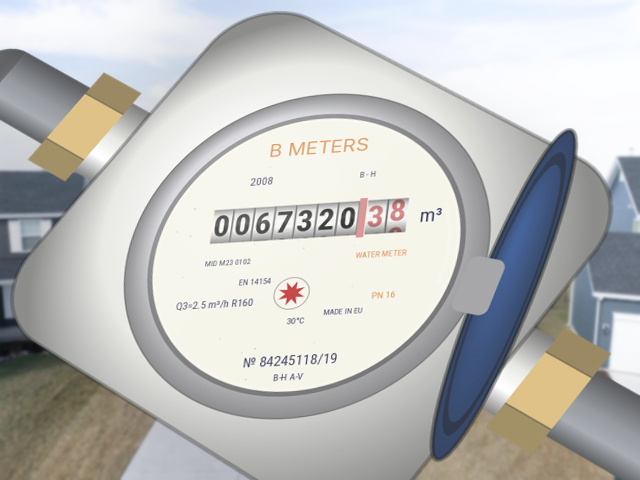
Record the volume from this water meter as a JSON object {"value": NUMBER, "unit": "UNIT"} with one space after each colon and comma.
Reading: {"value": 67320.38, "unit": "m³"}
